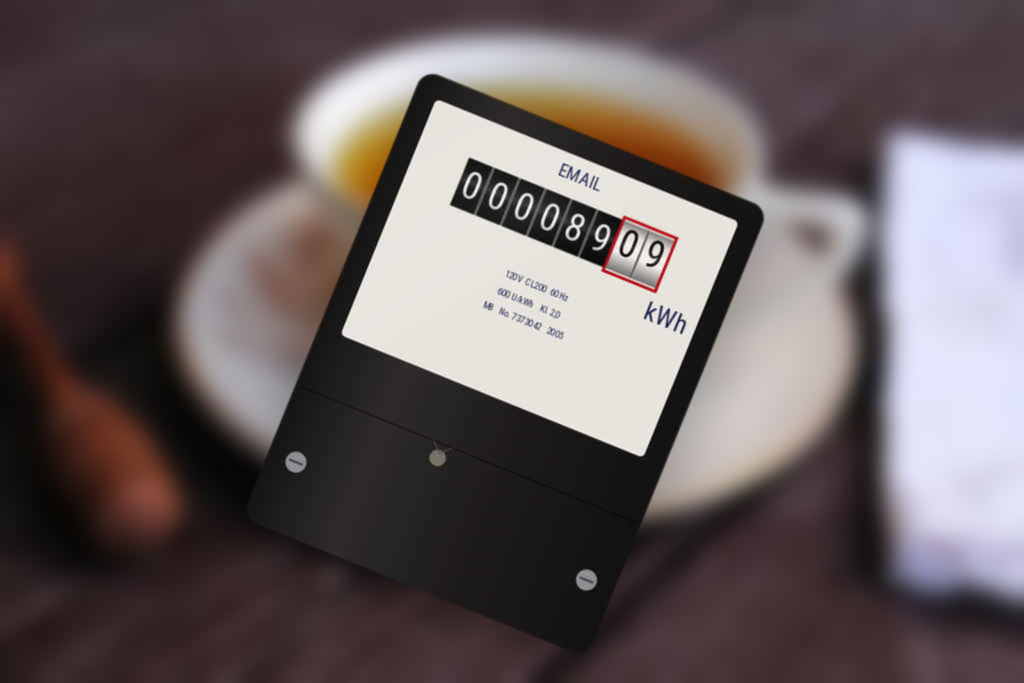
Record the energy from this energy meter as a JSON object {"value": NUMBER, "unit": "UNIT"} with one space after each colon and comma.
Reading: {"value": 89.09, "unit": "kWh"}
